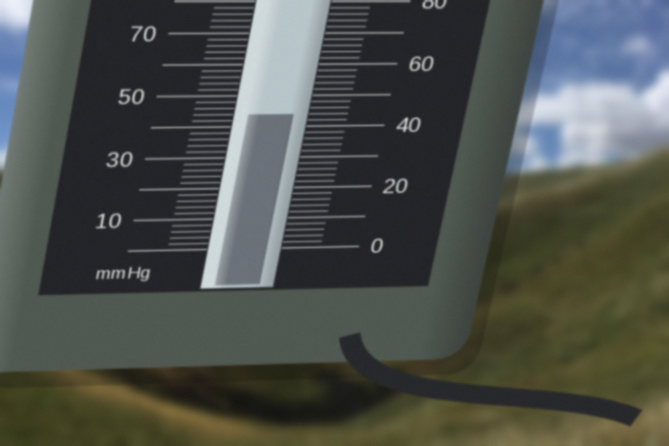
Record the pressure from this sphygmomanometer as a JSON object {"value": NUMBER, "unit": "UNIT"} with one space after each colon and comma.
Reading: {"value": 44, "unit": "mmHg"}
